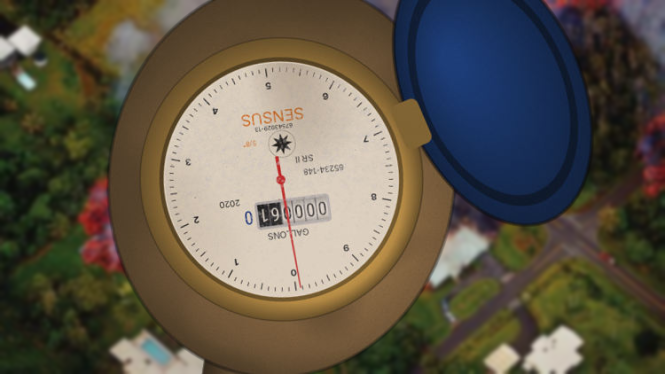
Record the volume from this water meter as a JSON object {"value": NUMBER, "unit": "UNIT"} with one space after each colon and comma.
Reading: {"value": 609.9, "unit": "gal"}
